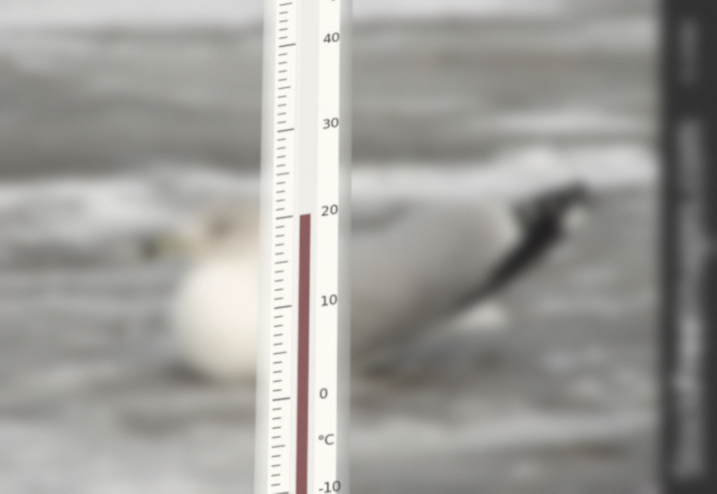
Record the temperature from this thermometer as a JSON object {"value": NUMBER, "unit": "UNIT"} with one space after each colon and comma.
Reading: {"value": 20, "unit": "°C"}
